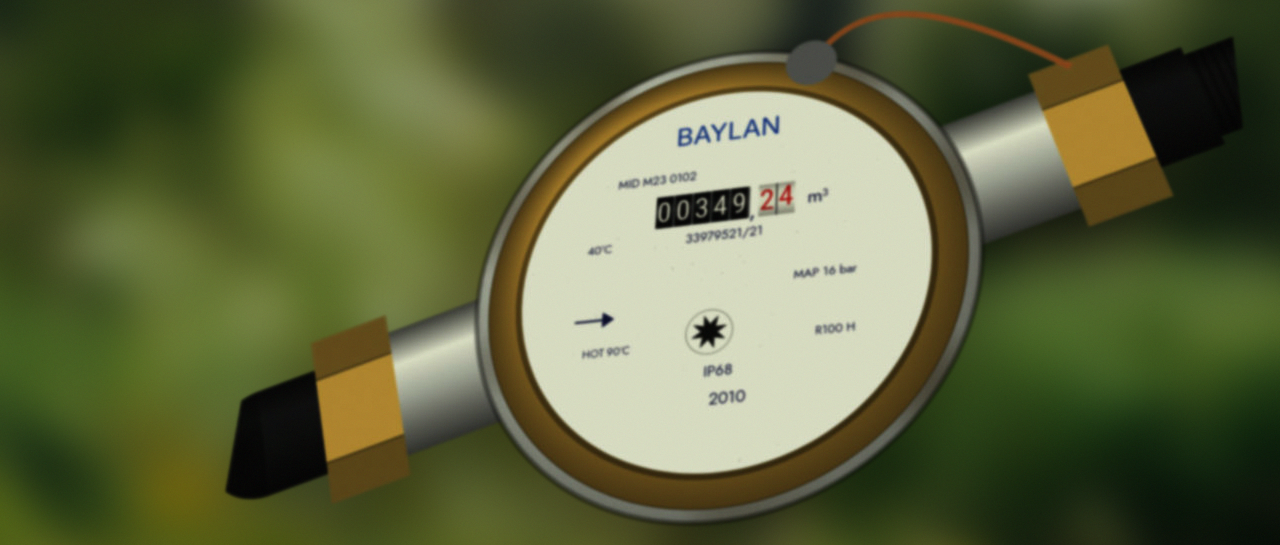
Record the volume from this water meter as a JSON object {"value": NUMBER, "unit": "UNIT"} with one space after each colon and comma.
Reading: {"value": 349.24, "unit": "m³"}
